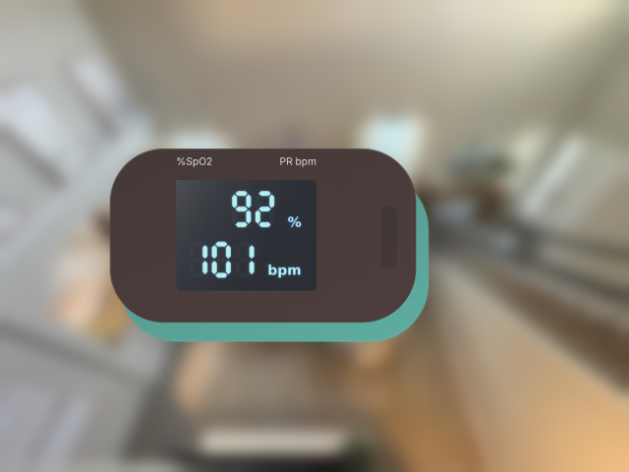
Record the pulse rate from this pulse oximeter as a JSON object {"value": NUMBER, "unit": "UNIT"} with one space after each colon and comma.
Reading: {"value": 101, "unit": "bpm"}
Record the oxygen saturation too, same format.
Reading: {"value": 92, "unit": "%"}
